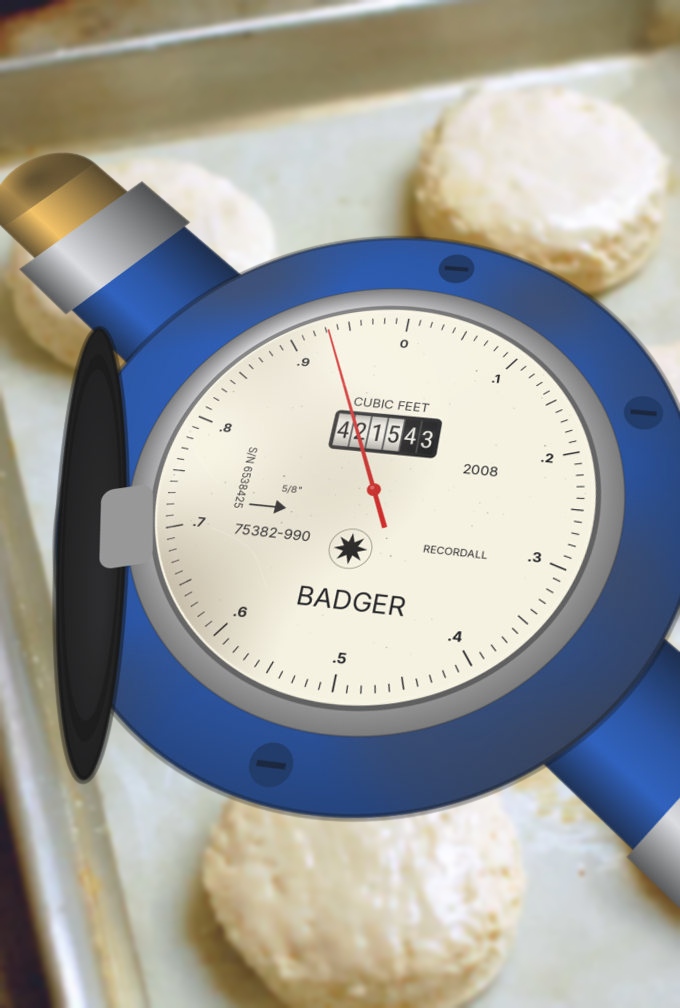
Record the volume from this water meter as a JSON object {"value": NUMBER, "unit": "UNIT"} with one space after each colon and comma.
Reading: {"value": 421542.93, "unit": "ft³"}
